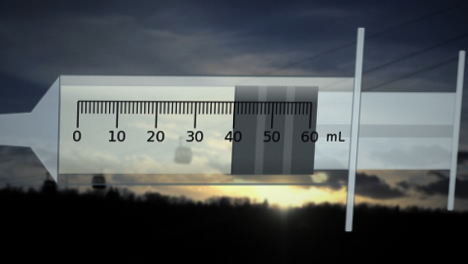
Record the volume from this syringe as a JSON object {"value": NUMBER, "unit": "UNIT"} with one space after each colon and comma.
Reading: {"value": 40, "unit": "mL"}
